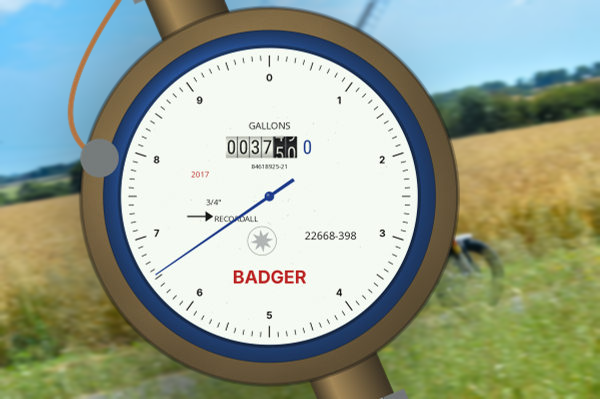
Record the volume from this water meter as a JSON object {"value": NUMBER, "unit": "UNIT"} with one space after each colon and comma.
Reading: {"value": 37496.5, "unit": "gal"}
